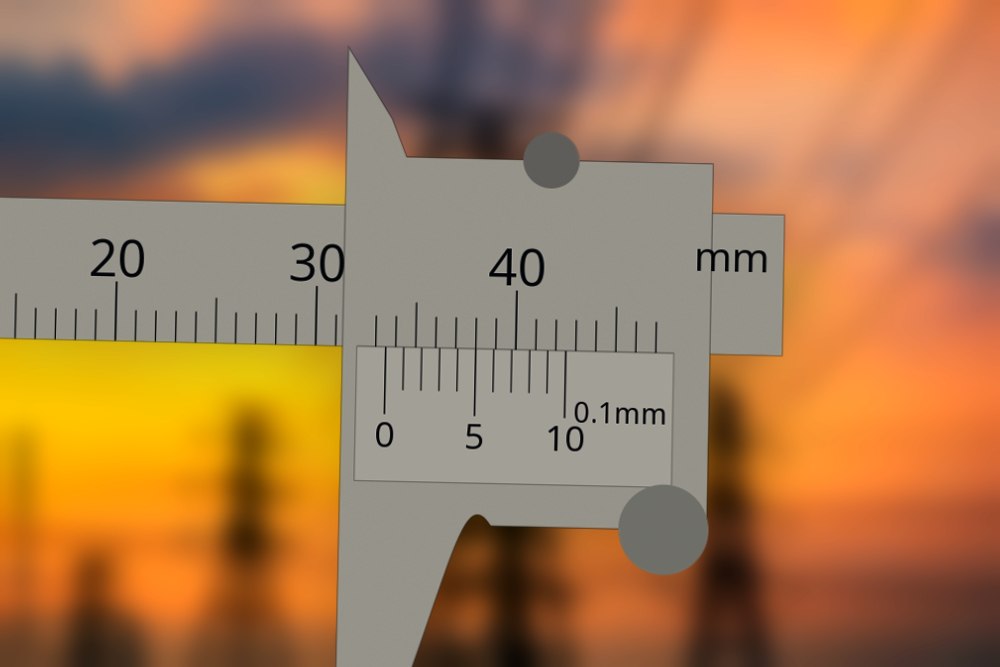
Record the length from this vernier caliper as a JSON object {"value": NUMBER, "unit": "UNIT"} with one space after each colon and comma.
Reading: {"value": 33.5, "unit": "mm"}
